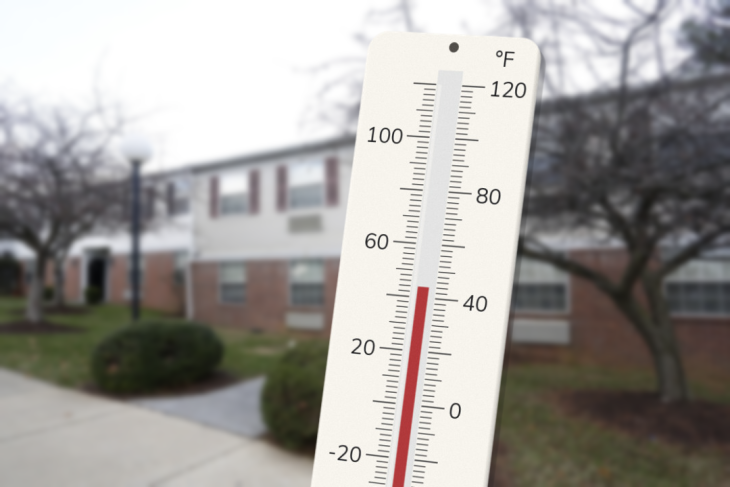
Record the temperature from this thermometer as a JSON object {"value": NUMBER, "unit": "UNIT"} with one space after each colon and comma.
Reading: {"value": 44, "unit": "°F"}
